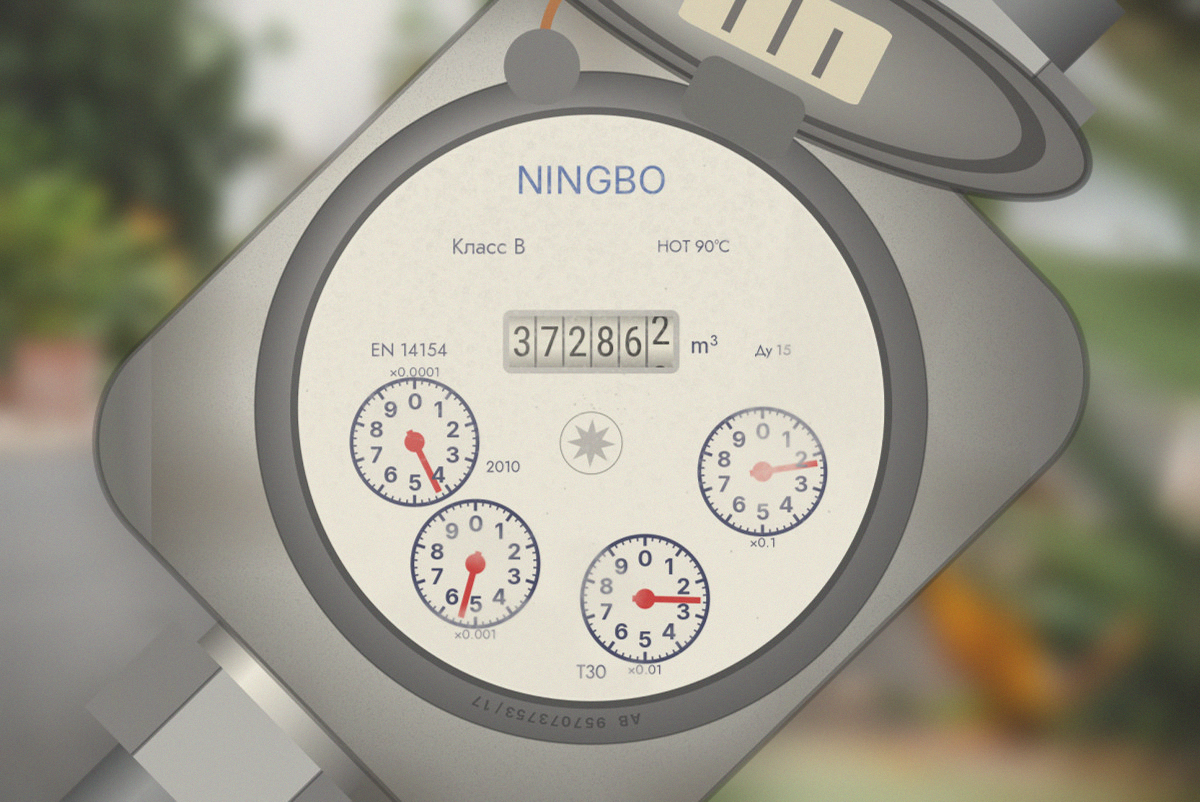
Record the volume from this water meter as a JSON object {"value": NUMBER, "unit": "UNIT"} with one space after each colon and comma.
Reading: {"value": 372862.2254, "unit": "m³"}
